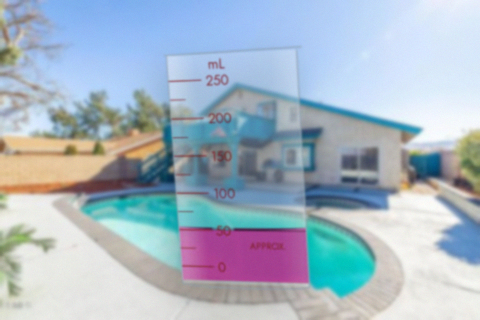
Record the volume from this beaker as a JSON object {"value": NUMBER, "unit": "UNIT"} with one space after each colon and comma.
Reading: {"value": 50, "unit": "mL"}
